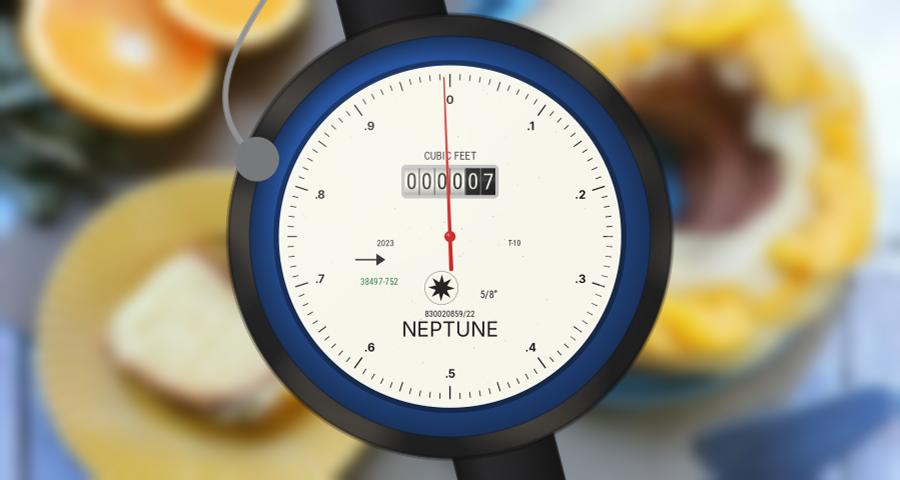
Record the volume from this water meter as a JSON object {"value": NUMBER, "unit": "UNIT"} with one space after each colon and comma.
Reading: {"value": 6.99, "unit": "ft³"}
